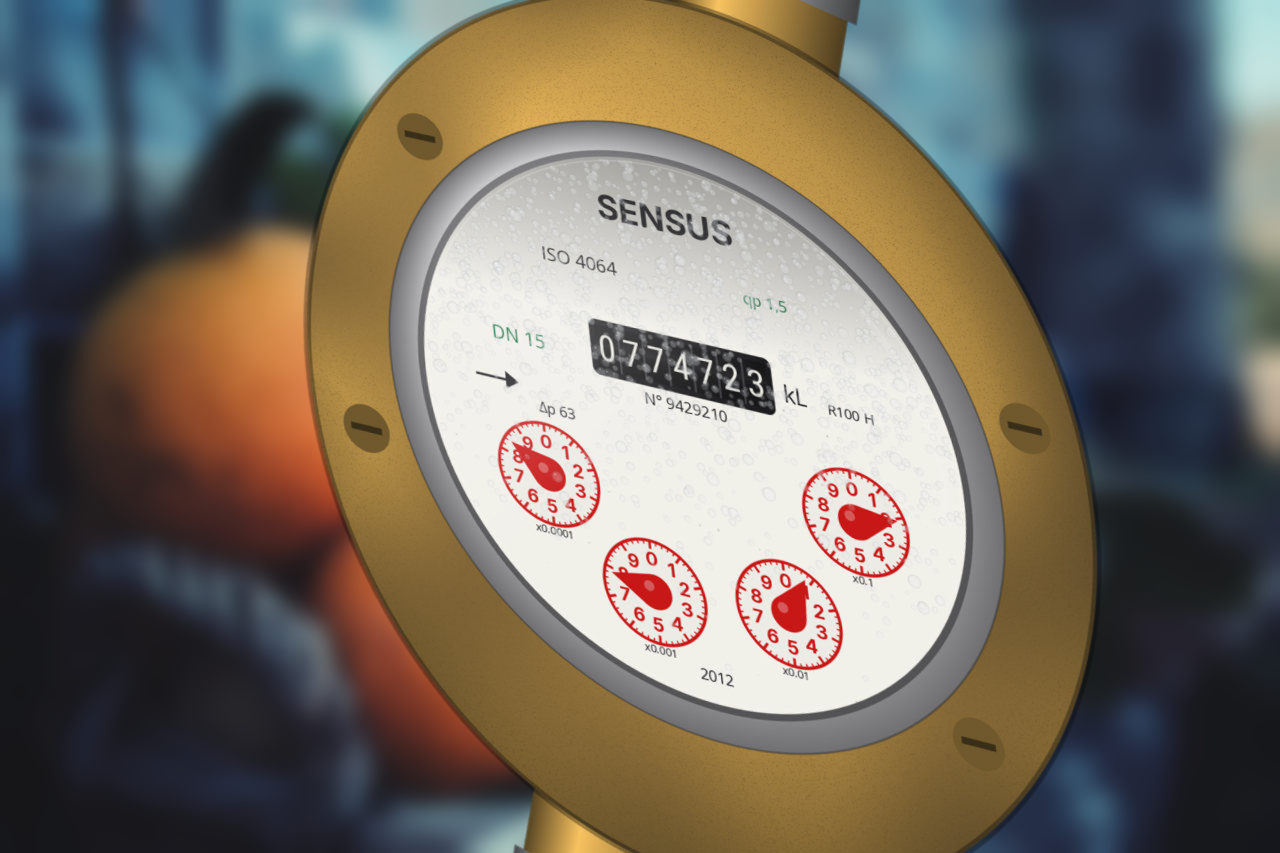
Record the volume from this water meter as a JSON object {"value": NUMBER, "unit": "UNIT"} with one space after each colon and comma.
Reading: {"value": 774723.2078, "unit": "kL"}
